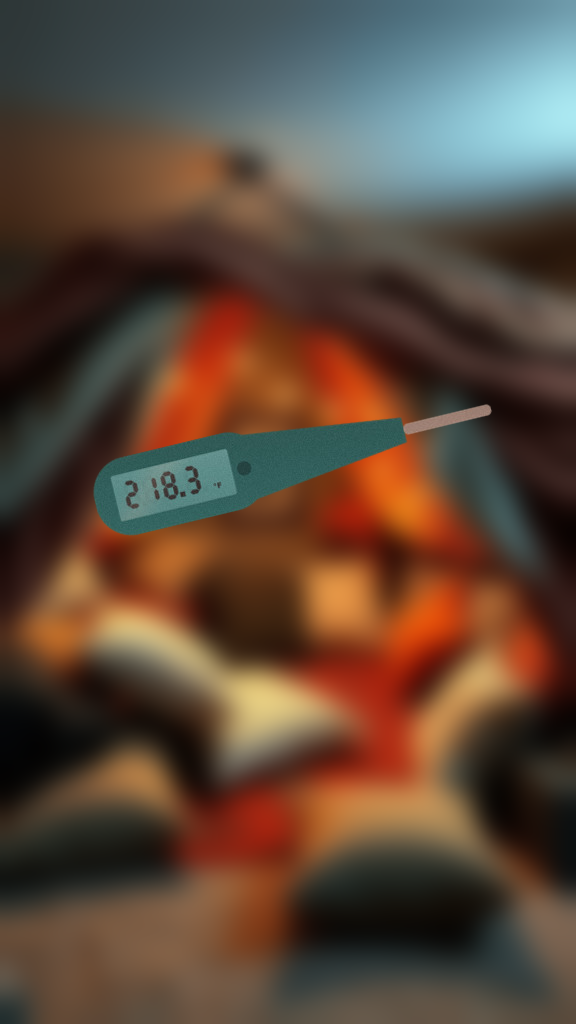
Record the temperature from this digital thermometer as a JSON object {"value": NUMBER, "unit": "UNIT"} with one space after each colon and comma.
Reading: {"value": 218.3, "unit": "°F"}
